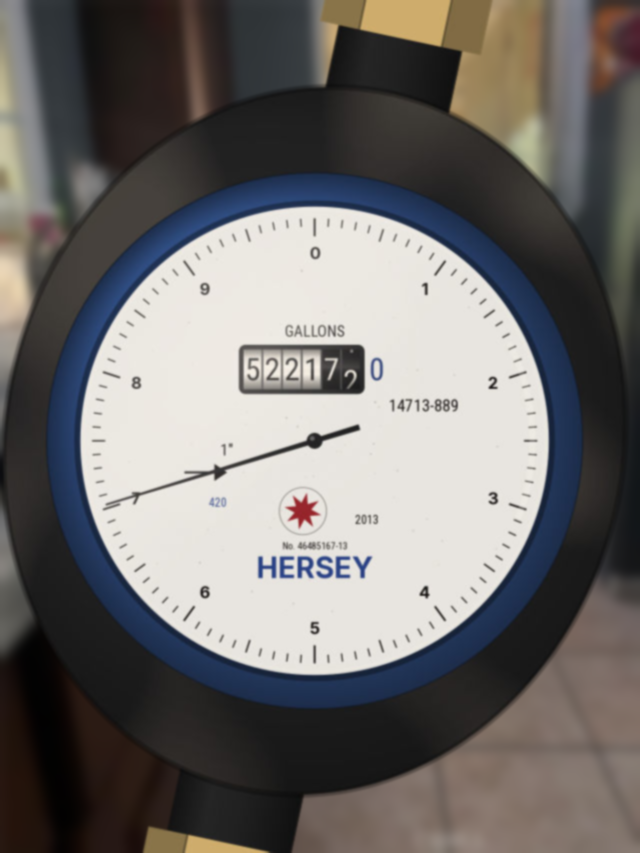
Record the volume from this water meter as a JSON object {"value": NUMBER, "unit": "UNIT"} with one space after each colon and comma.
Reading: {"value": 5221717.0, "unit": "gal"}
